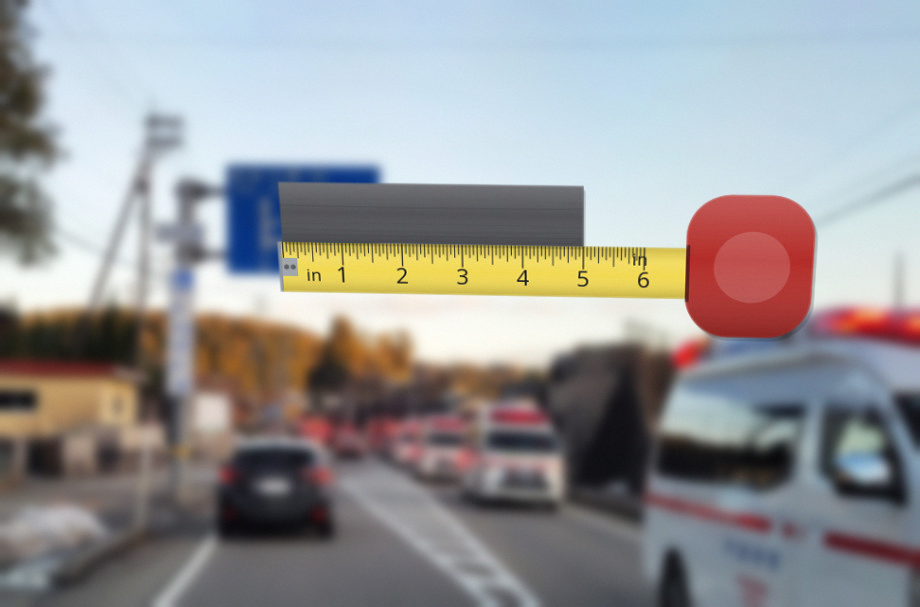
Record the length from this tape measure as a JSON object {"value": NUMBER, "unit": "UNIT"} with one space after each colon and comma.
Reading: {"value": 5, "unit": "in"}
